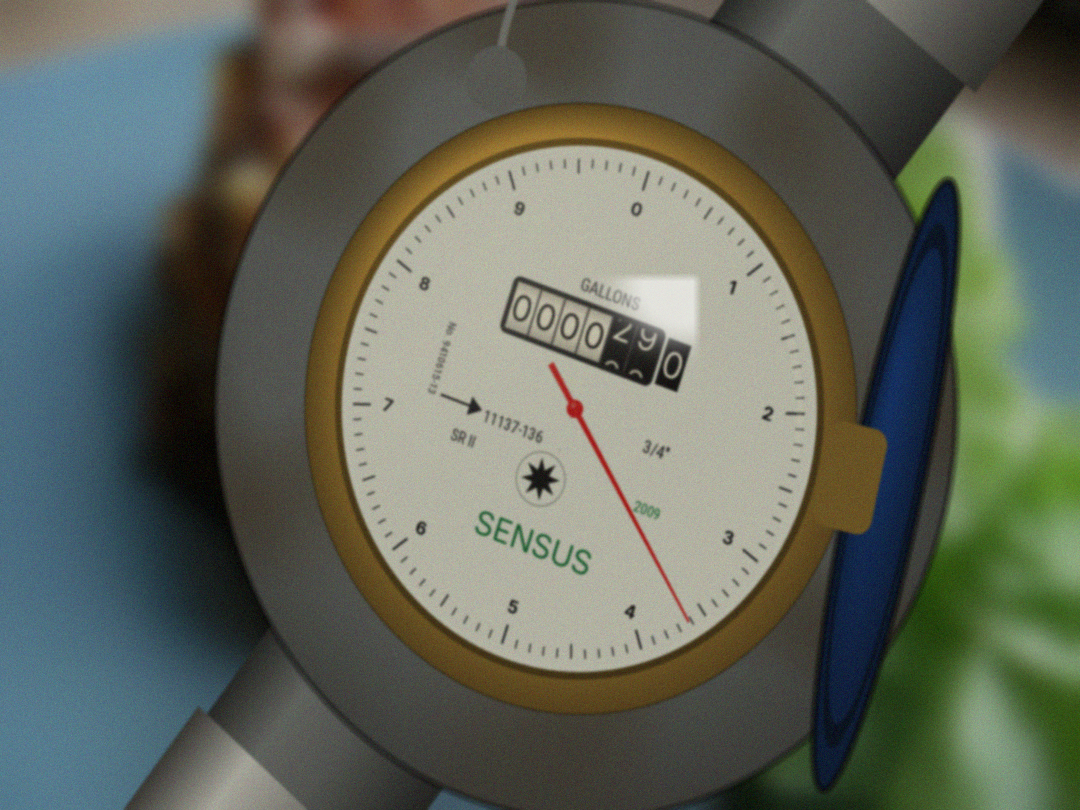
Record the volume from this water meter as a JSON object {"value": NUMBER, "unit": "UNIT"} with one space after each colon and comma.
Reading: {"value": 293.6, "unit": "gal"}
